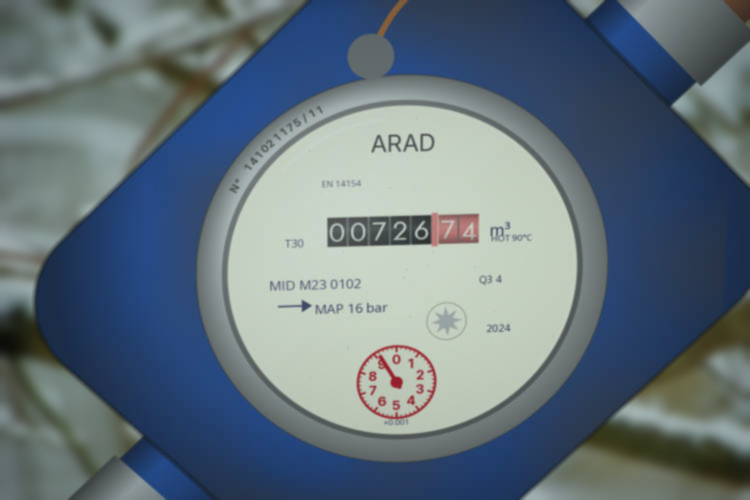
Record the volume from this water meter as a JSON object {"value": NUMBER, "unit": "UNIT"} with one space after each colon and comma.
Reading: {"value": 726.739, "unit": "m³"}
